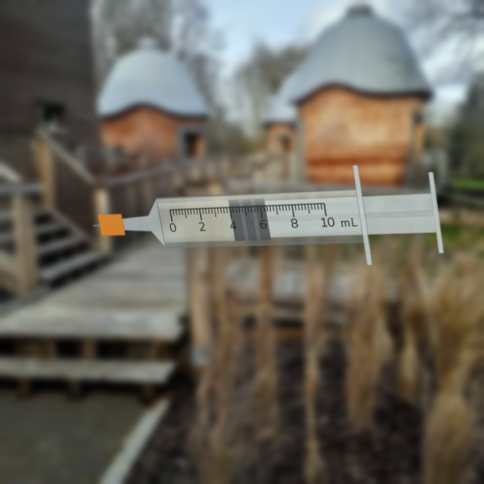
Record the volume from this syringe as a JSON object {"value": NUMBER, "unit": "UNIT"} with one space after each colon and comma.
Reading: {"value": 4, "unit": "mL"}
